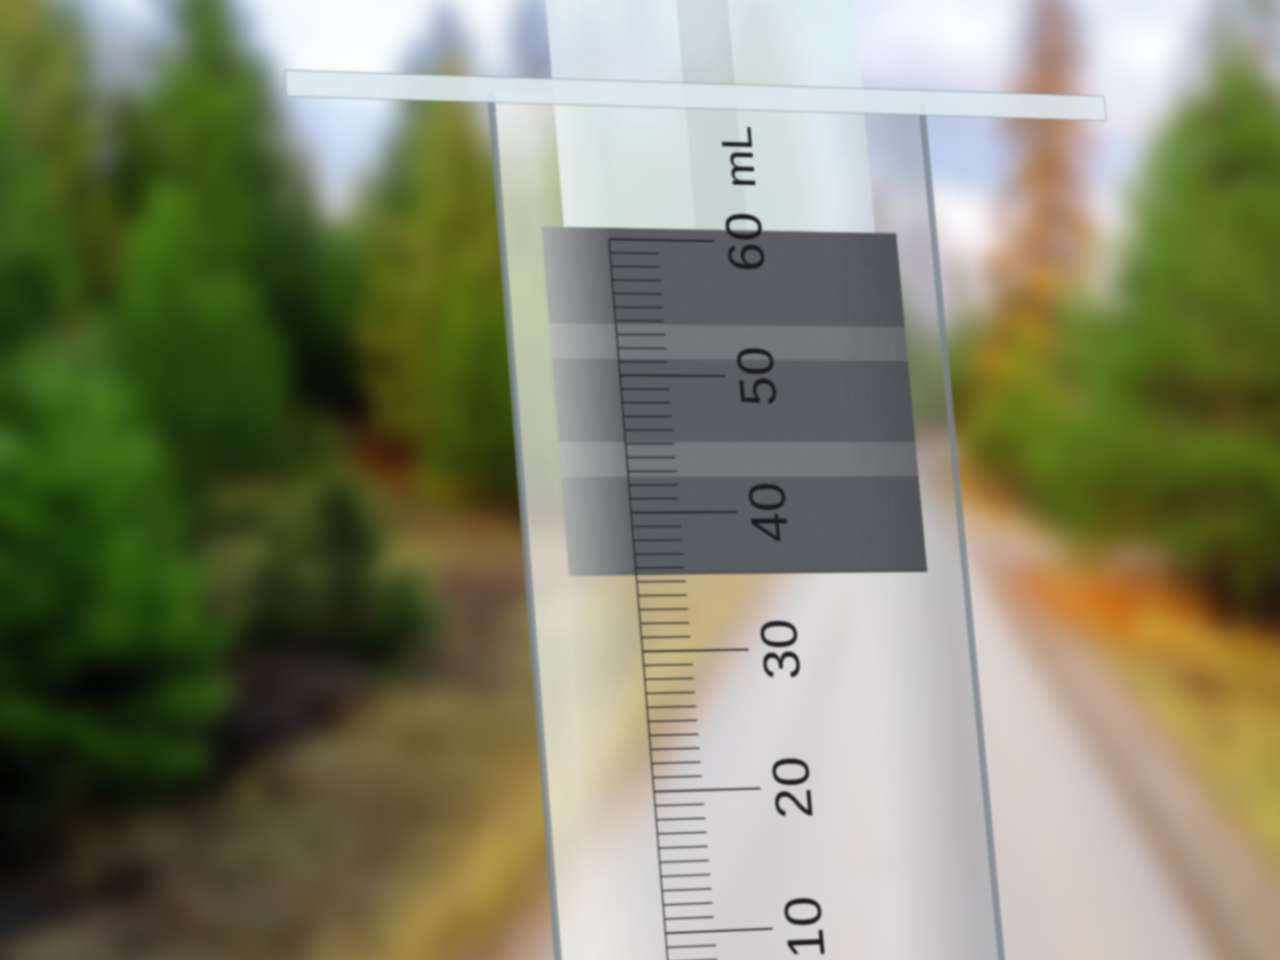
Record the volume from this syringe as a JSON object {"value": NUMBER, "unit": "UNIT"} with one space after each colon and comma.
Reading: {"value": 35.5, "unit": "mL"}
